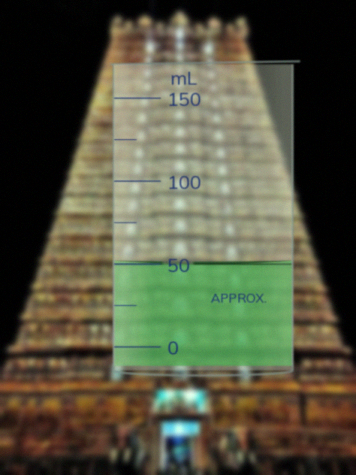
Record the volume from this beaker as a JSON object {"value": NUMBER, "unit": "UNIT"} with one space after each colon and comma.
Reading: {"value": 50, "unit": "mL"}
